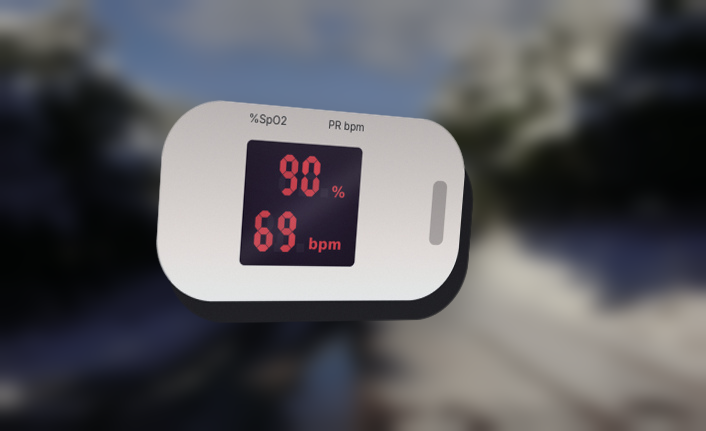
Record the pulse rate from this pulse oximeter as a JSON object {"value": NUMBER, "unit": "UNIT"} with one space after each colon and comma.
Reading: {"value": 69, "unit": "bpm"}
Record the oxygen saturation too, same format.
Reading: {"value": 90, "unit": "%"}
